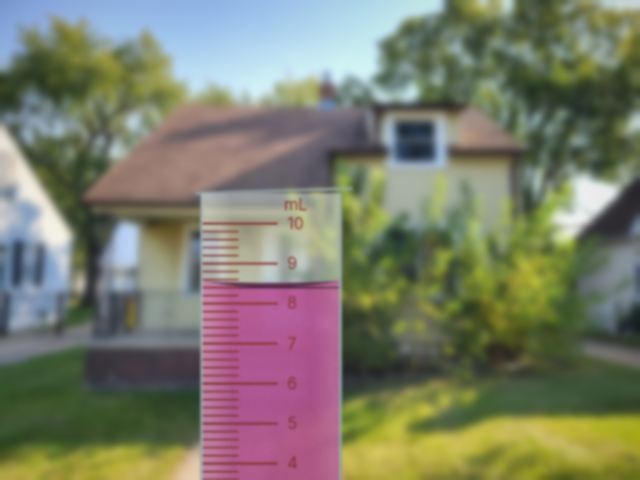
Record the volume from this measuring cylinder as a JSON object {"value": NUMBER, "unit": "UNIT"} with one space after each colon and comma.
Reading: {"value": 8.4, "unit": "mL"}
